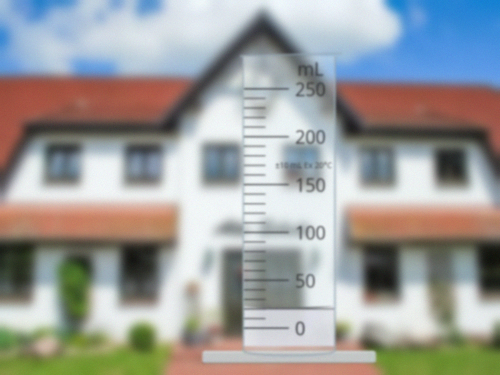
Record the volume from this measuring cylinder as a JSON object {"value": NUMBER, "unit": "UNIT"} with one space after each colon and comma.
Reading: {"value": 20, "unit": "mL"}
